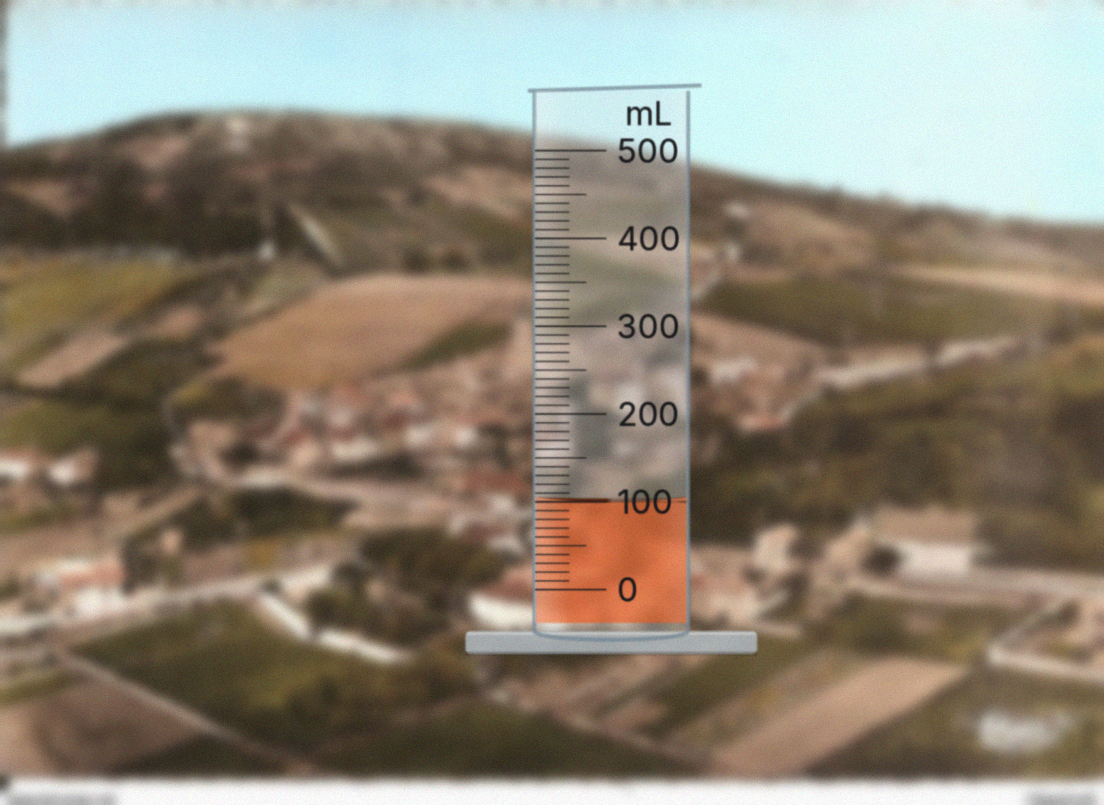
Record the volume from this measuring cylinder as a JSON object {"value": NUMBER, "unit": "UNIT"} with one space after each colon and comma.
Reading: {"value": 100, "unit": "mL"}
